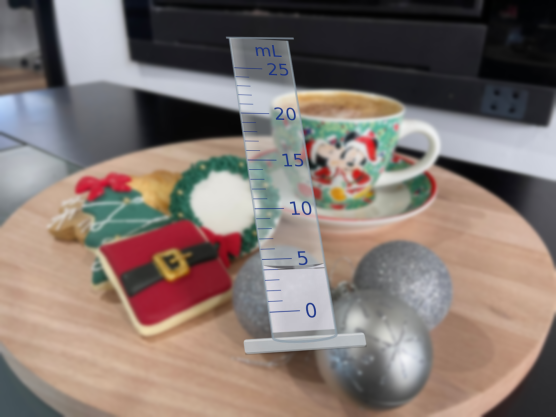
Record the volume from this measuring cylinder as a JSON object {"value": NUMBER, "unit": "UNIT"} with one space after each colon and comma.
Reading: {"value": 4, "unit": "mL"}
